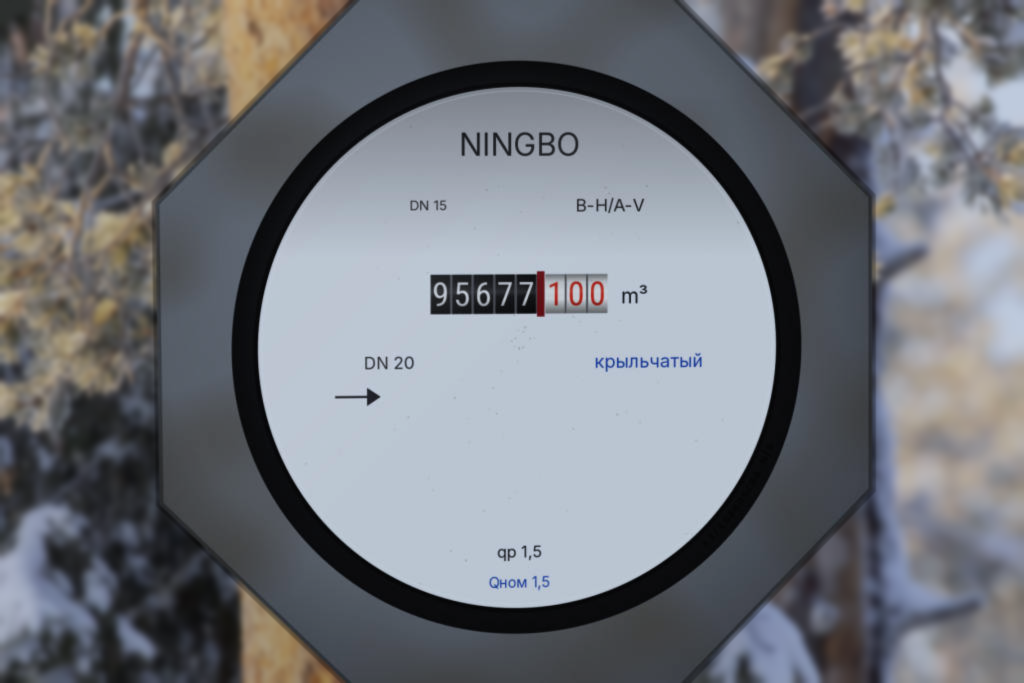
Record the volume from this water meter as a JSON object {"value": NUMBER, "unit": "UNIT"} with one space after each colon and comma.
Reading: {"value": 95677.100, "unit": "m³"}
